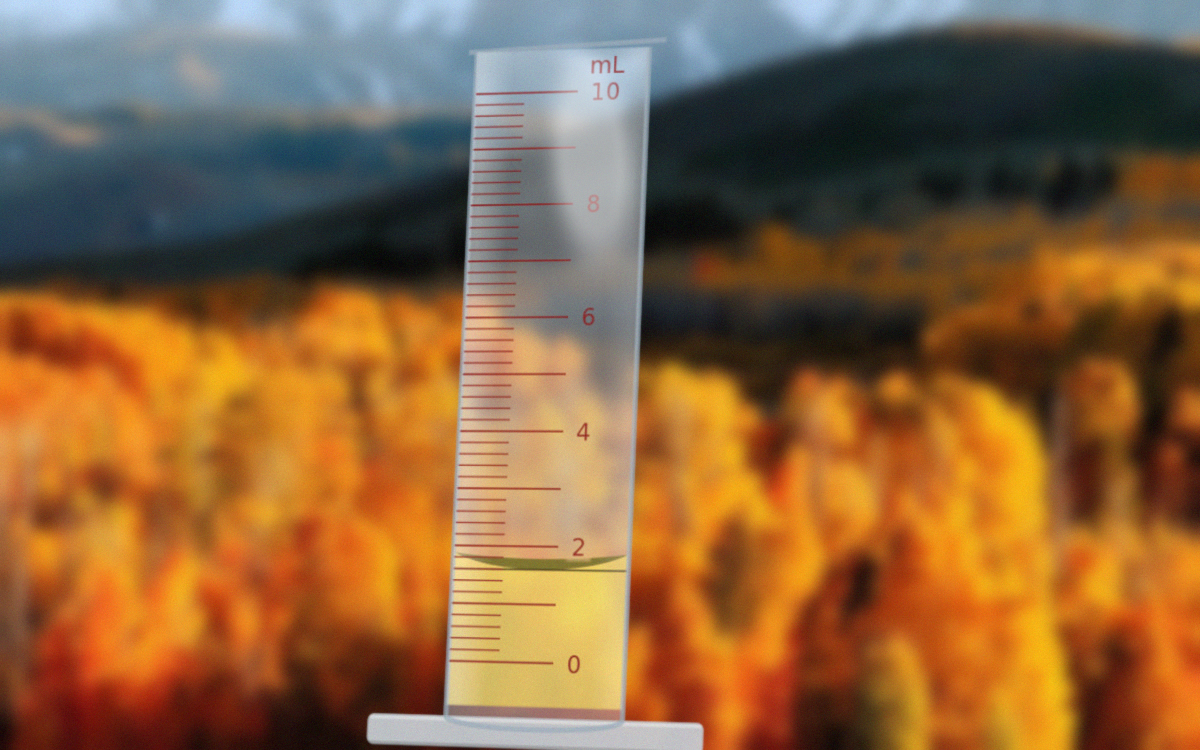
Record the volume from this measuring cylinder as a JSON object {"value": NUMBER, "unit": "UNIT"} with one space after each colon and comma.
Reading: {"value": 1.6, "unit": "mL"}
